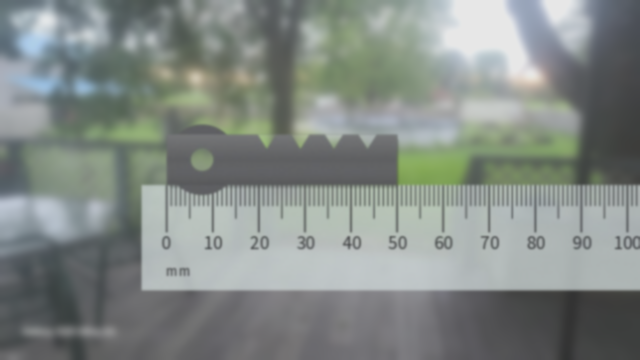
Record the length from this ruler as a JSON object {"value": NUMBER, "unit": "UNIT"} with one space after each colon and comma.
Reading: {"value": 50, "unit": "mm"}
